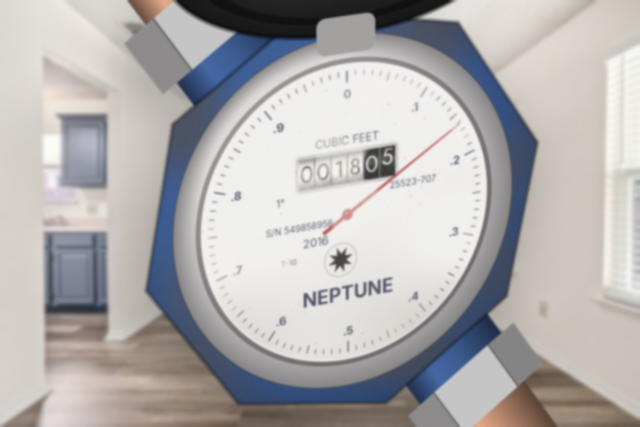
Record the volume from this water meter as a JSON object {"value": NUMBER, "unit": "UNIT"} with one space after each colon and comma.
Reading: {"value": 1805.16, "unit": "ft³"}
